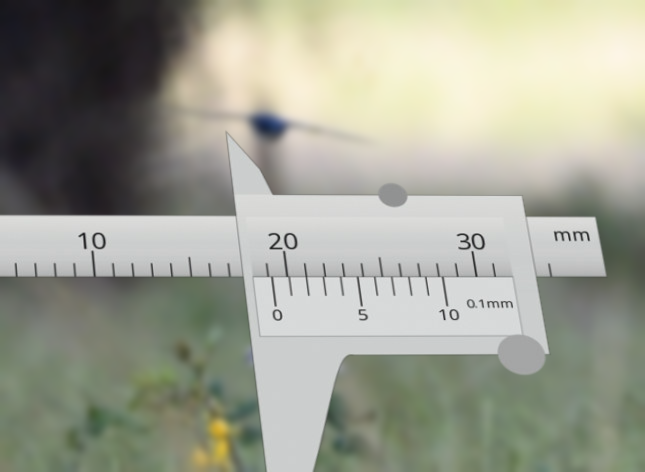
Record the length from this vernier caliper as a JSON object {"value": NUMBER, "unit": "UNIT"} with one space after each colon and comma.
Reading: {"value": 19.2, "unit": "mm"}
